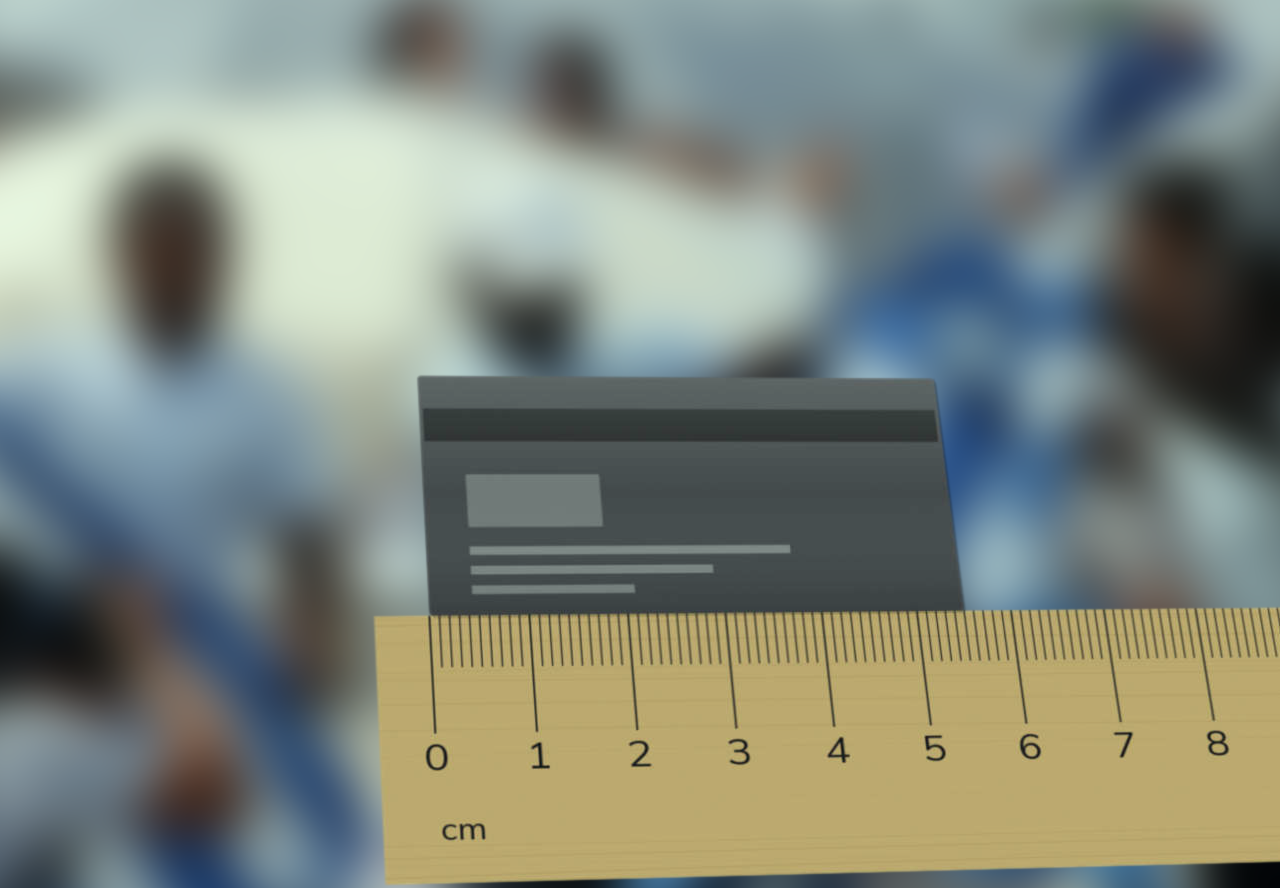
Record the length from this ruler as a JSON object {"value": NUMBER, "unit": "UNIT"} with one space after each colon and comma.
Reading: {"value": 5.5, "unit": "cm"}
